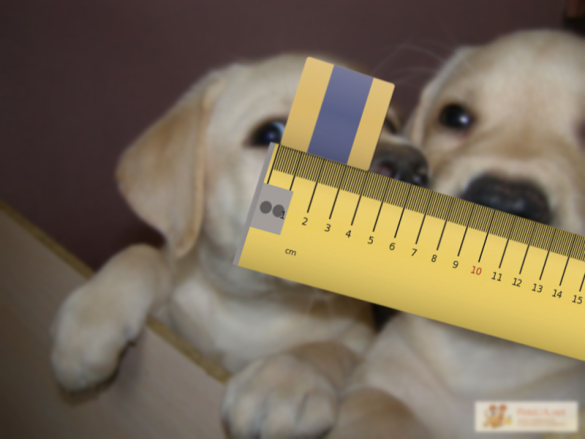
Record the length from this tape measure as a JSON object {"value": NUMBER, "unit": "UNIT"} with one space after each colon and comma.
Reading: {"value": 4, "unit": "cm"}
